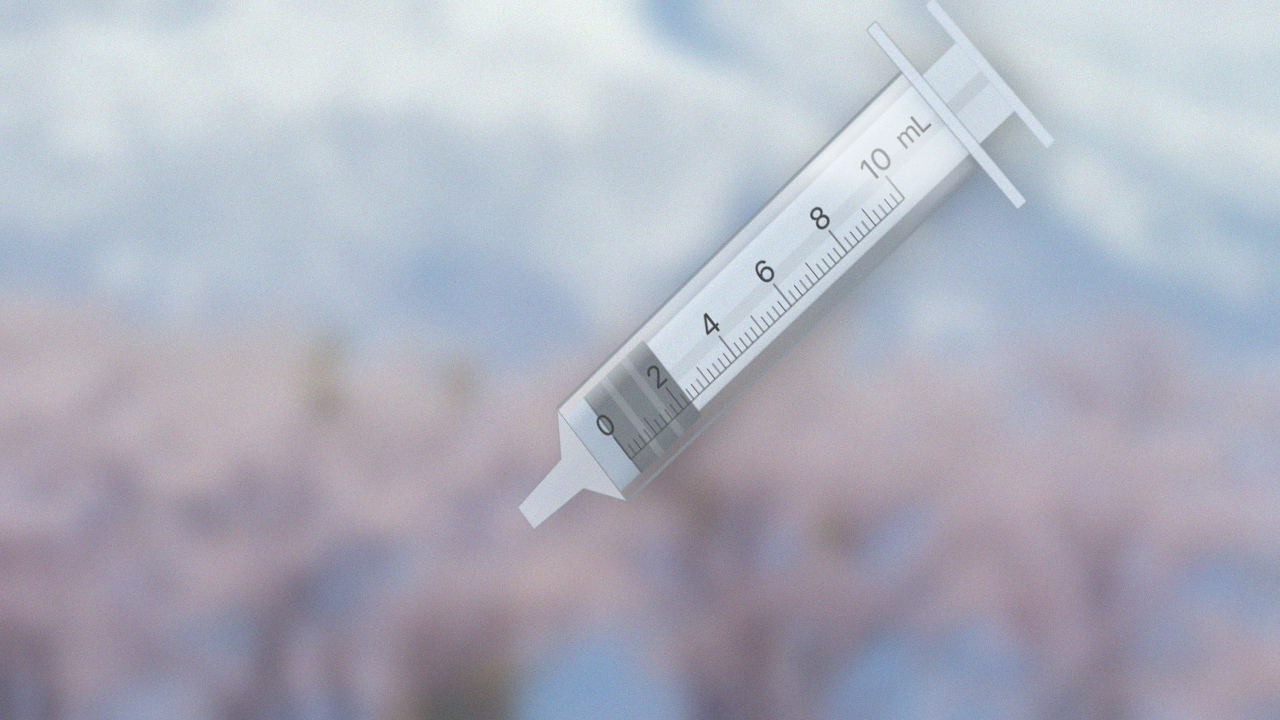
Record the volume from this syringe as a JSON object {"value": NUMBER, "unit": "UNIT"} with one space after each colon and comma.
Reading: {"value": 0, "unit": "mL"}
